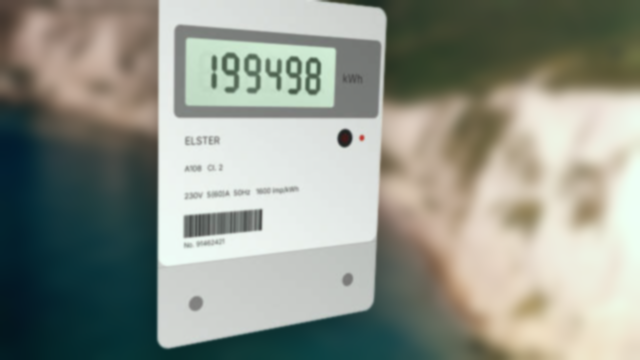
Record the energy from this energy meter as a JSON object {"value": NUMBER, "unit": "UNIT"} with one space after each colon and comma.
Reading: {"value": 199498, "unit": "kWh"}
